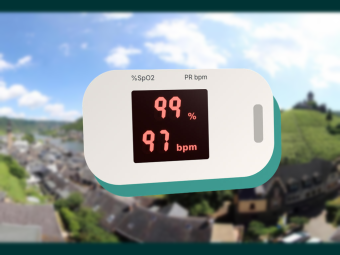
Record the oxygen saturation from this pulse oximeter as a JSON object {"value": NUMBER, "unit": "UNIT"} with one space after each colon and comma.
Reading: {"value": 99, "unit": "%"}
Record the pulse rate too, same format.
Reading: {"value": 97, "unit": "bpm"}
